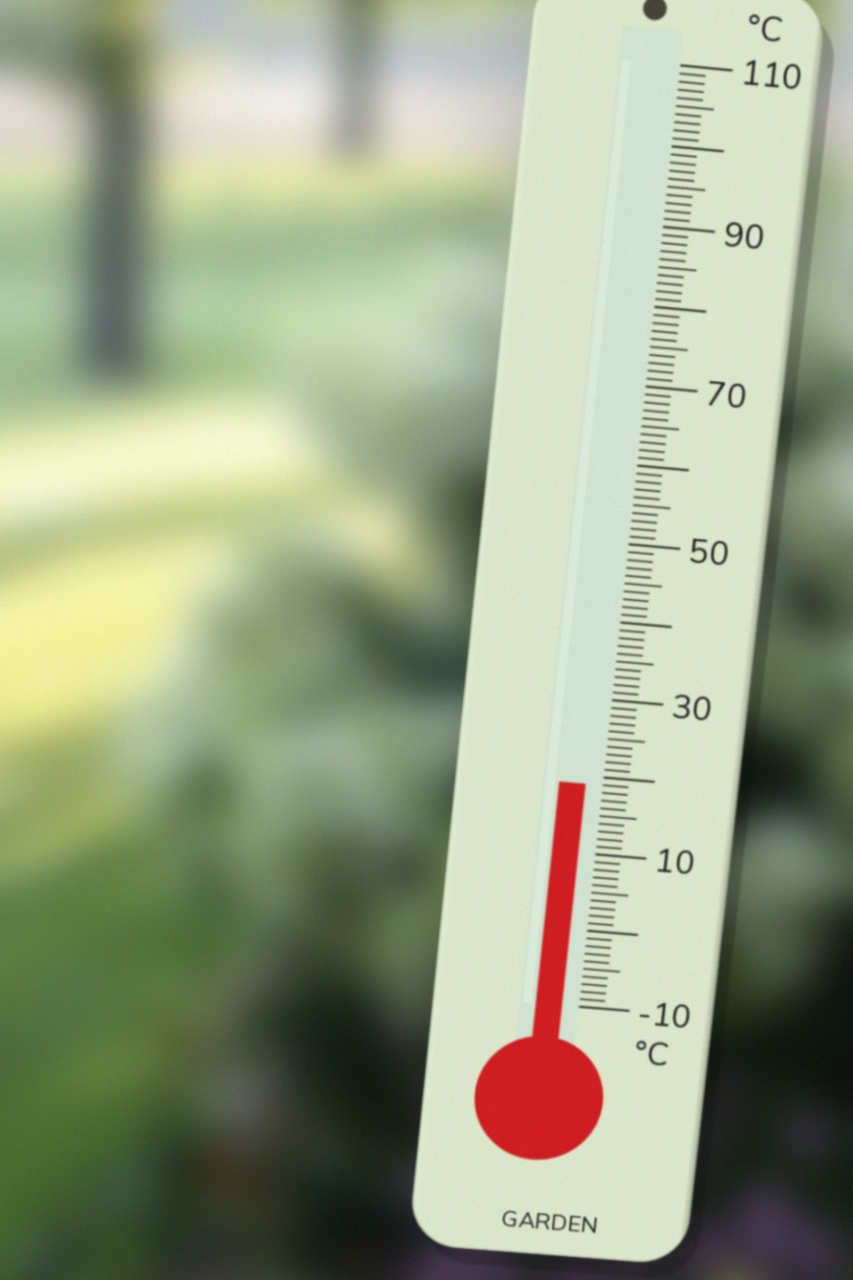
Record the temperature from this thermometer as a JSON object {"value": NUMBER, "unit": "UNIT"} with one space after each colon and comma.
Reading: {"value": 19, "unit": "°C"}
